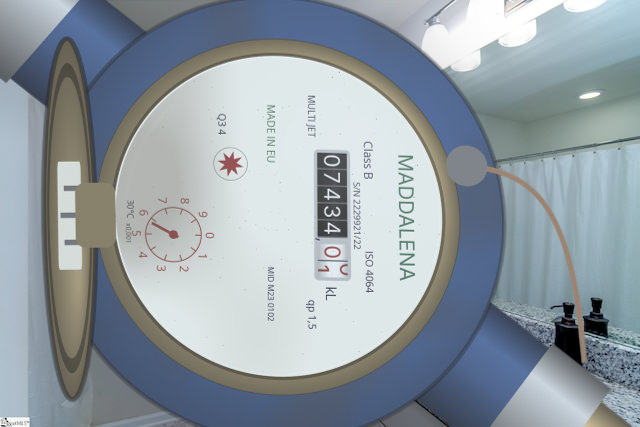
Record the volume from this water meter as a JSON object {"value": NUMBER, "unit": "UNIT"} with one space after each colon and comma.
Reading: {"value": 7434.005, "unit": "kL"}
